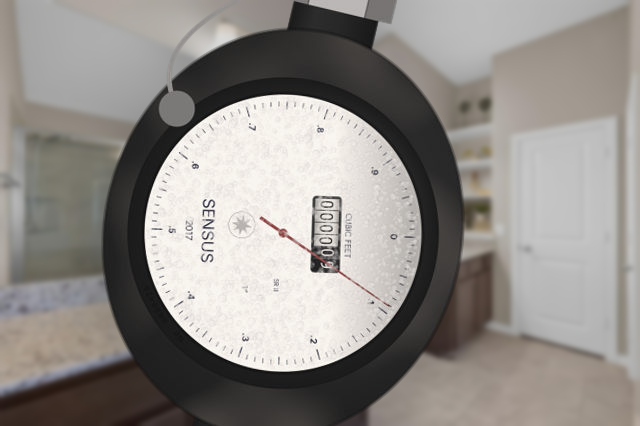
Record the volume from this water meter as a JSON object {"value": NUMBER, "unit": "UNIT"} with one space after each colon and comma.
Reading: {"value": 9.09, "unit": "ft³"}
